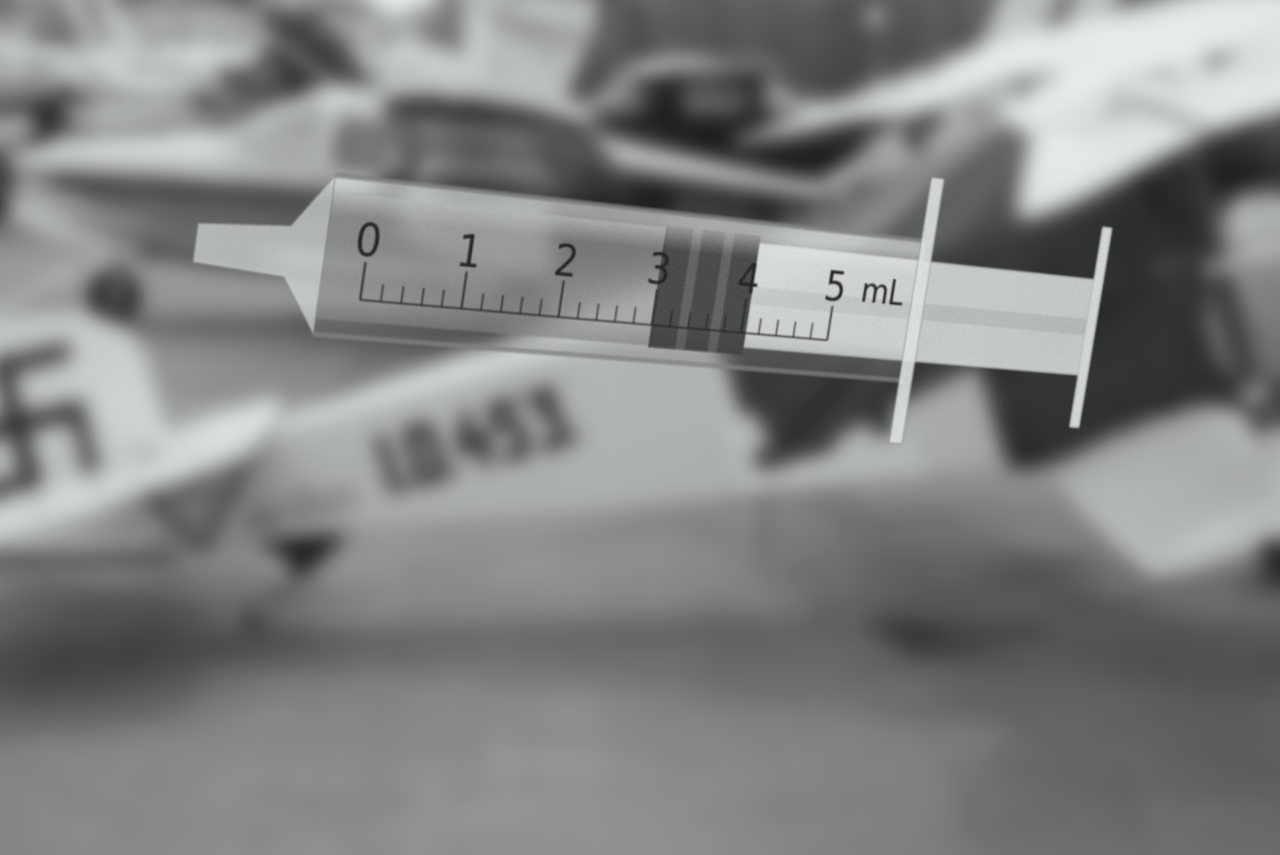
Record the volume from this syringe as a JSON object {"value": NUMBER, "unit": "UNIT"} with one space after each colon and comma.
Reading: {"value": 3, "unit": "mL"}
